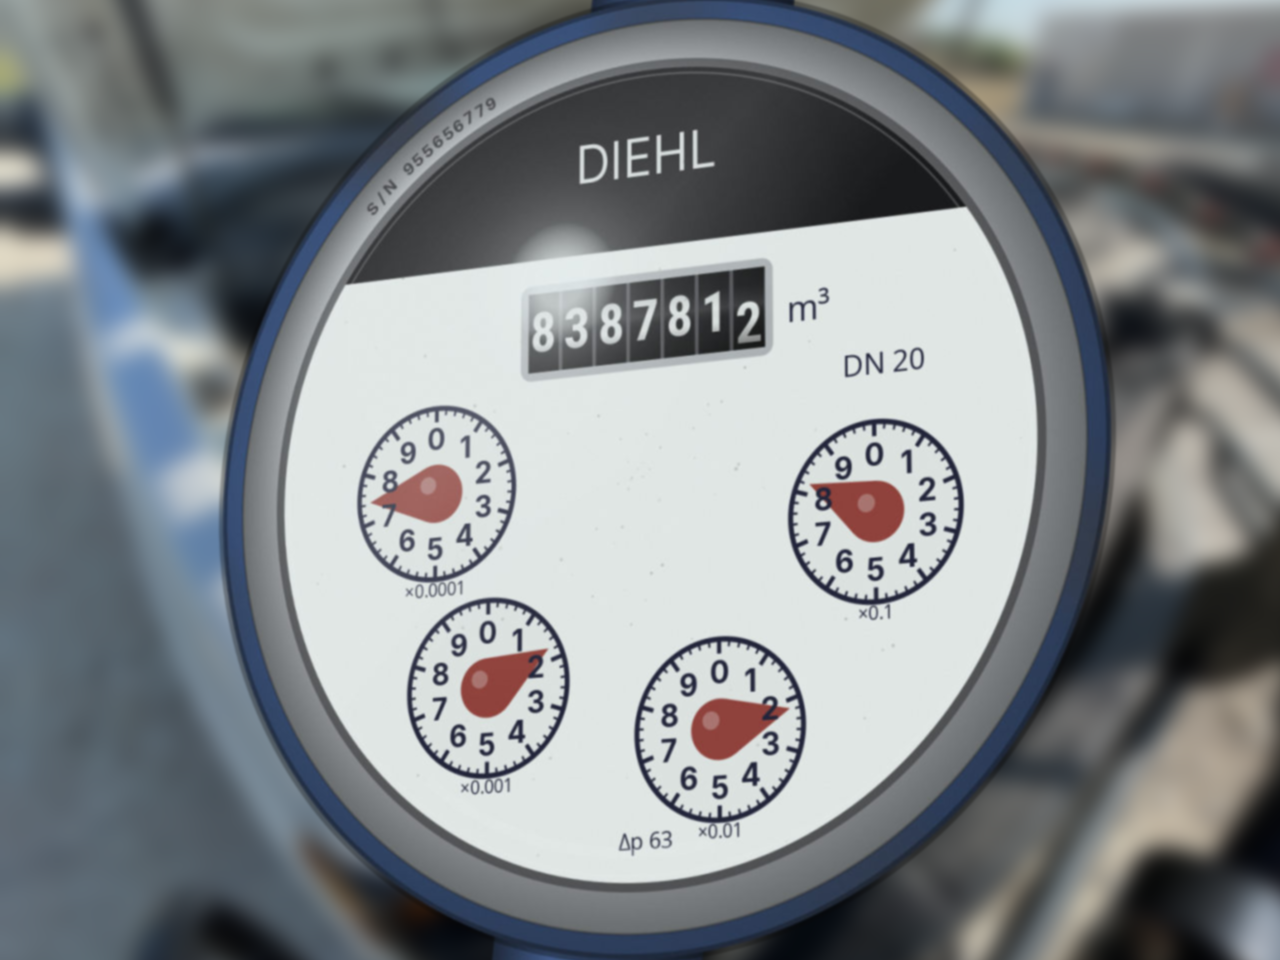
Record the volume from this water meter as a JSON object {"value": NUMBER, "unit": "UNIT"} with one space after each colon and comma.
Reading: {"value": 8387811.8217, "unit": "m³"}
